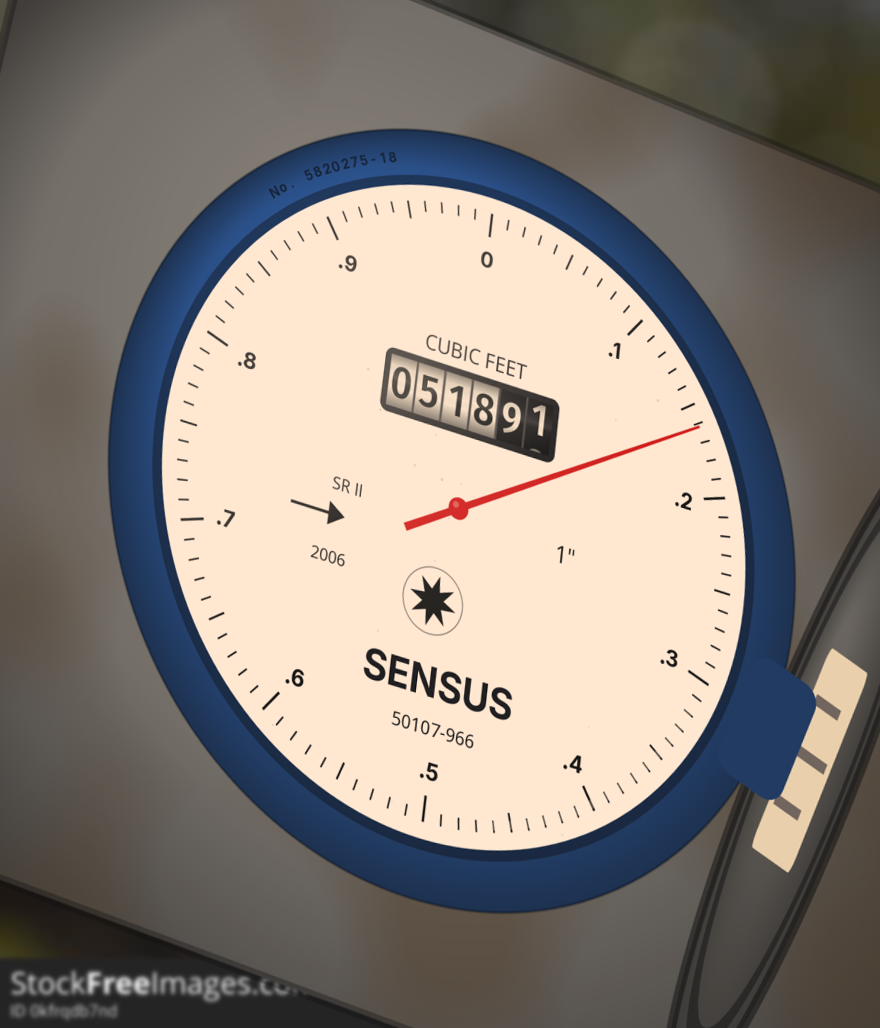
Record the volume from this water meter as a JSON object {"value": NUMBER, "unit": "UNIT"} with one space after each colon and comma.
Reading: {"value": 51891.16, "unit": "ft³"}
